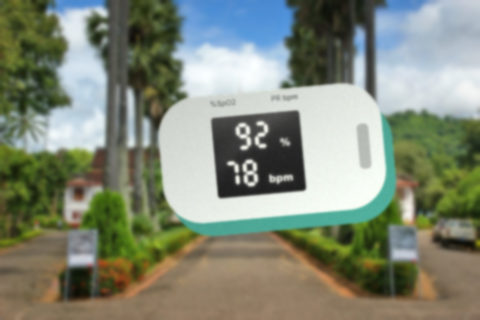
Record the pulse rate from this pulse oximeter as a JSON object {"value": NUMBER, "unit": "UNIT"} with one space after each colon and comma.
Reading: {"value": 78, "unit": "bpm"}
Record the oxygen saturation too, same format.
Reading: {"value": 92, "unit": "%"}
